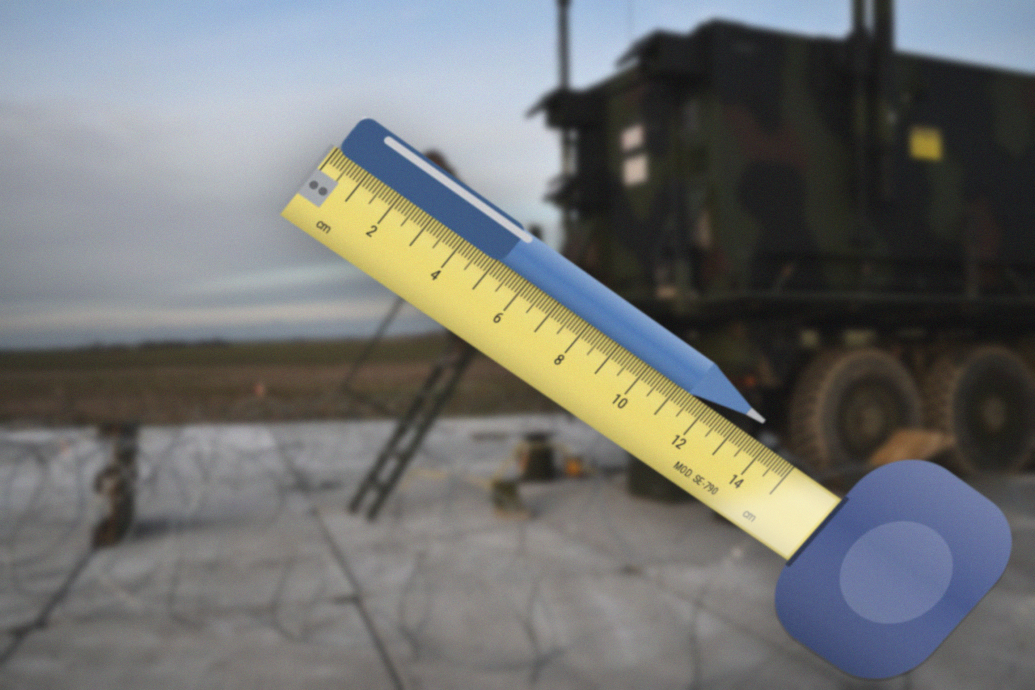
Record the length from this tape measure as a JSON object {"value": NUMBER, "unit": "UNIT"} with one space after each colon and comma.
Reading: {"value": 13.5, "unit": "cm"}
